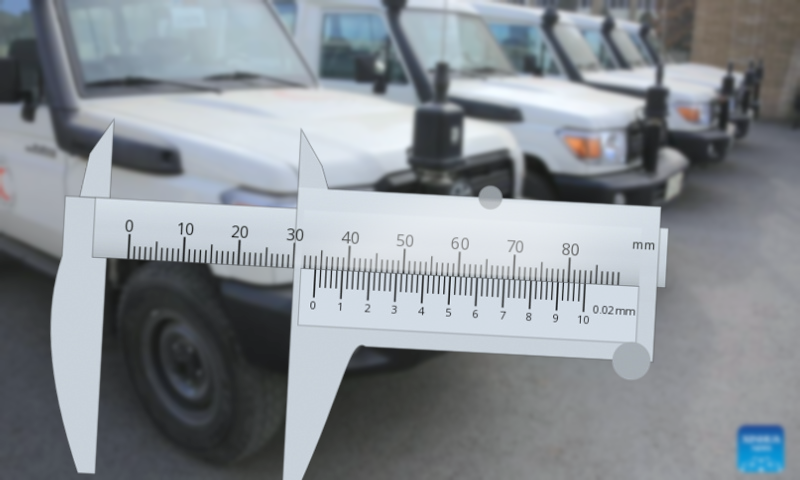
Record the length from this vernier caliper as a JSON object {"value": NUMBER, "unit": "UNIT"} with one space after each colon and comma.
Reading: {"value": 34.0, "unit": "mm"}
